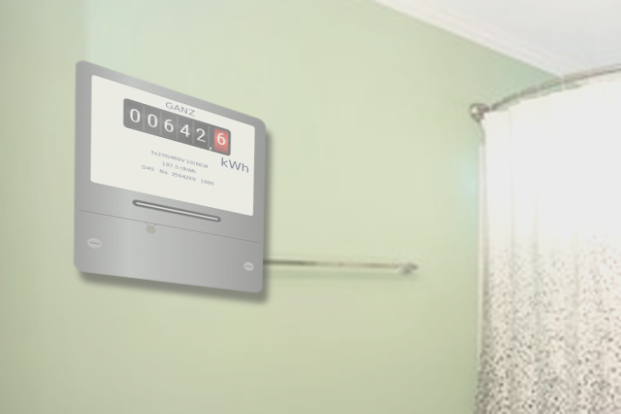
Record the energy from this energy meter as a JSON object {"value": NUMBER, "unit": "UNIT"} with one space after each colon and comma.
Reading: {"value": 642.6, "unit": "kWh"}
